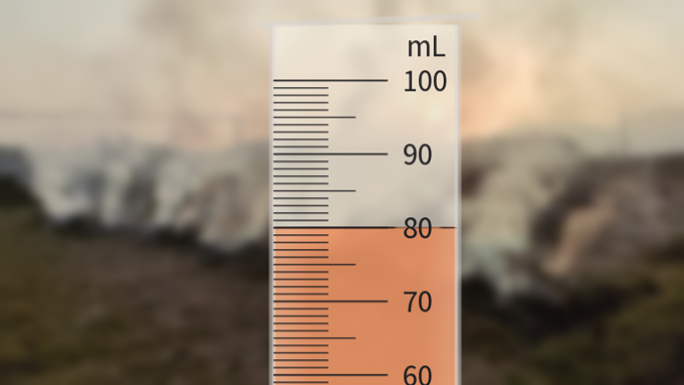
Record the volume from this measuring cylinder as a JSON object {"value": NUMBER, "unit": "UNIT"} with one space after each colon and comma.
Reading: {"value": 80, "unit": "mL"}
